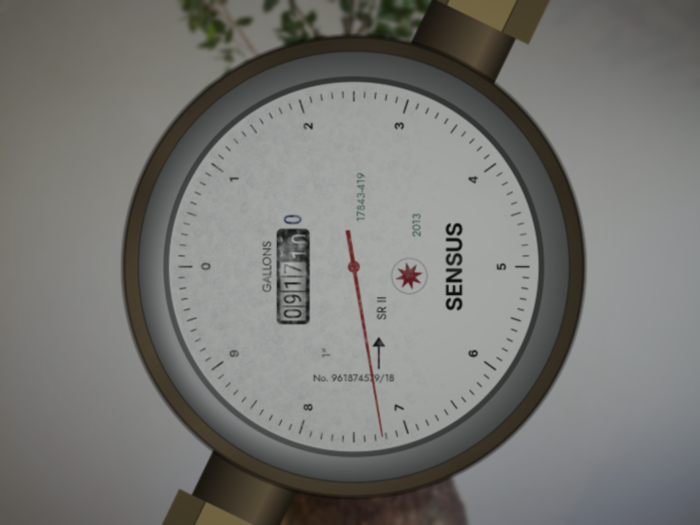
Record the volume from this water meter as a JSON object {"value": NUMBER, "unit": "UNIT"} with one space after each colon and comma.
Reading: {"value": 917097.2, "unit": "gal"}
